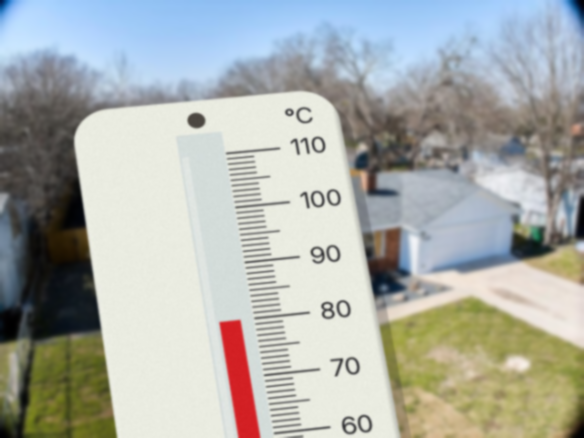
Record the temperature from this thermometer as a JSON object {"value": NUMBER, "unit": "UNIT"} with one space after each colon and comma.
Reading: {"value": 80, "unit": "°C"}
